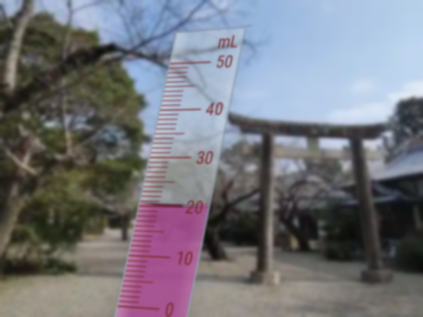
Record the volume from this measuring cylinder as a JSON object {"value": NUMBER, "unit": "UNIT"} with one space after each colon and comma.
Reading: {"value": 20, "unit": "mL"}
